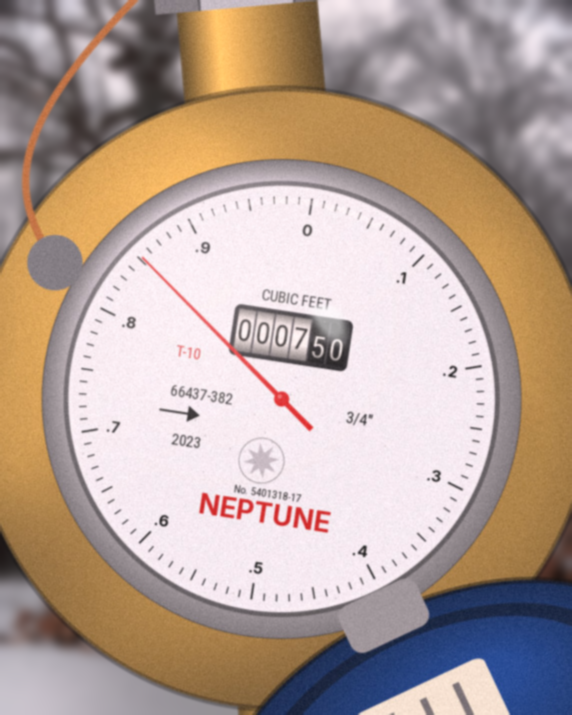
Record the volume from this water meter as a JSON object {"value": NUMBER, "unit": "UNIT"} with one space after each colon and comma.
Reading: {"value": 749.85, "unit": "ft³"}
